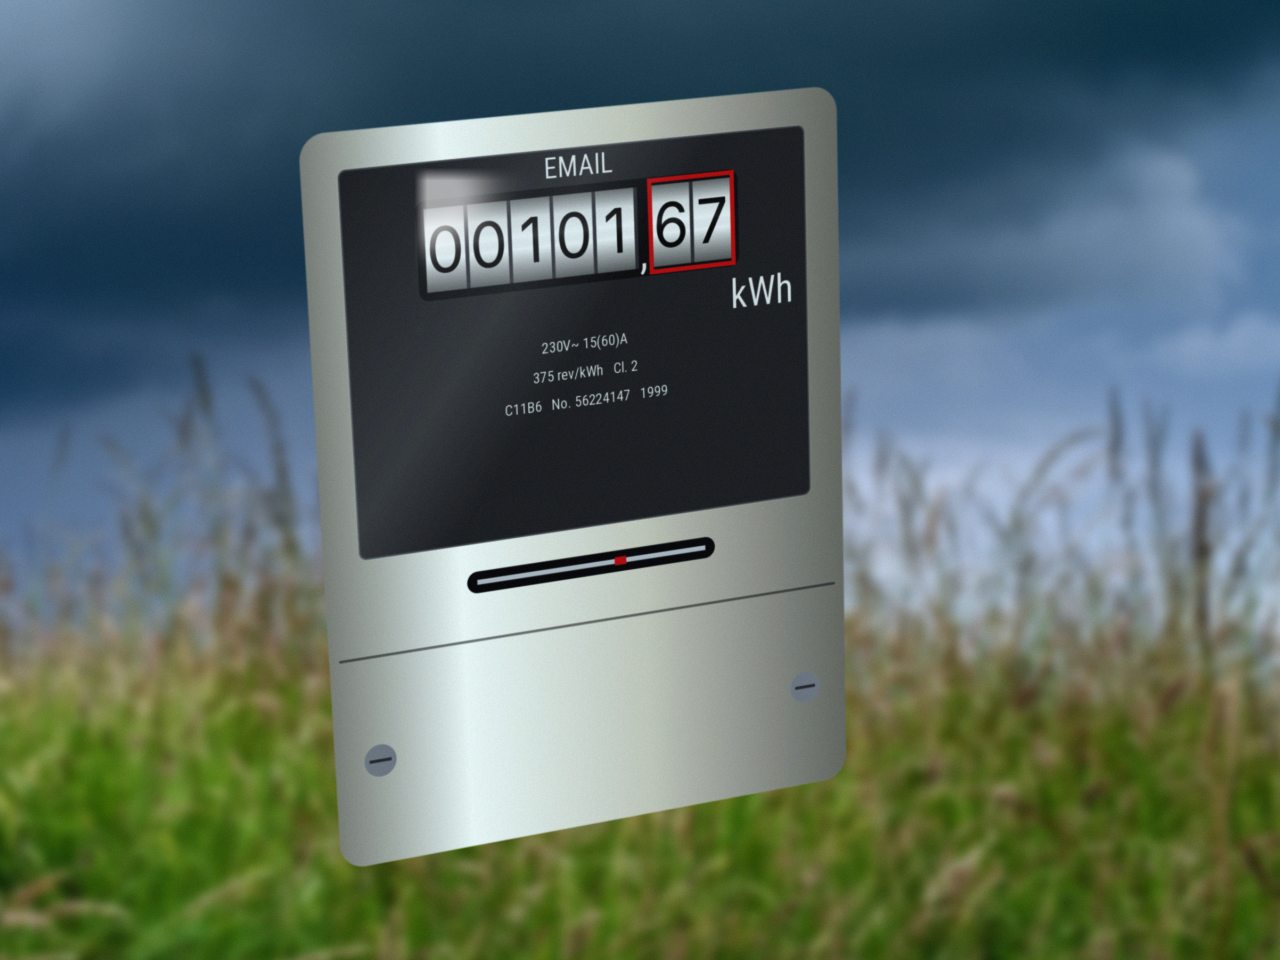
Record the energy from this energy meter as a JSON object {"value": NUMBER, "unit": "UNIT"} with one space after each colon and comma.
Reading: {"value": 101.67, "unit": "kWh"}
